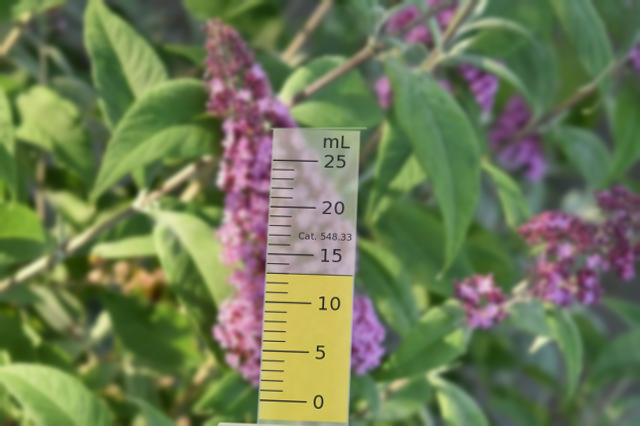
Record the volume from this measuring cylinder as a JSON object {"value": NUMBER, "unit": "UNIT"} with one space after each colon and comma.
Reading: {"value": 13, "unit": "mL"}
